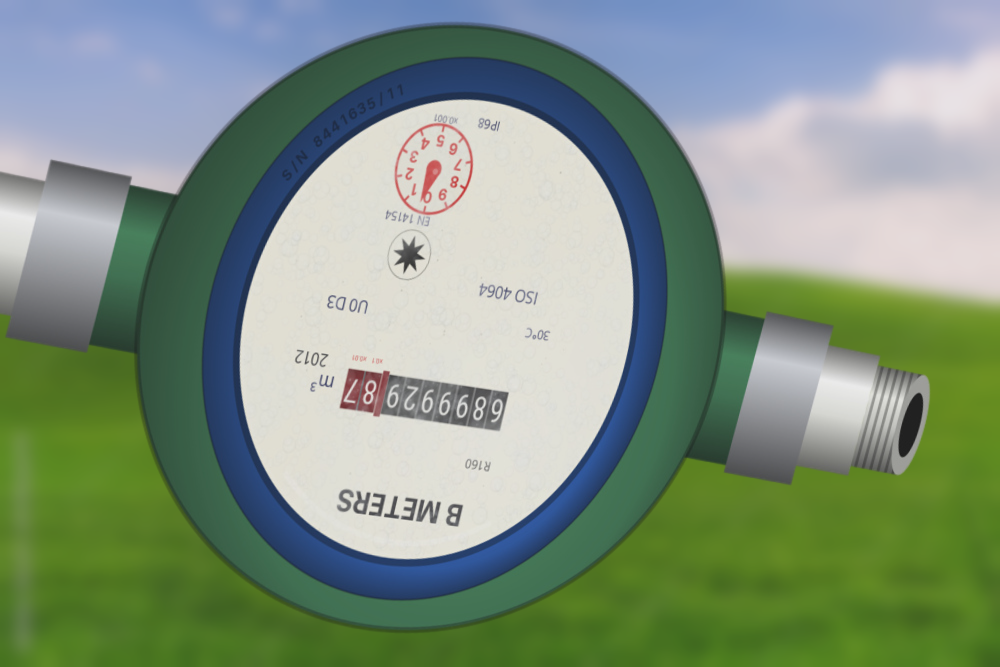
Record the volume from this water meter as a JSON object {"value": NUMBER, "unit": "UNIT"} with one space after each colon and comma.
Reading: {"value": 6899929.870, "unit": "m³"}
